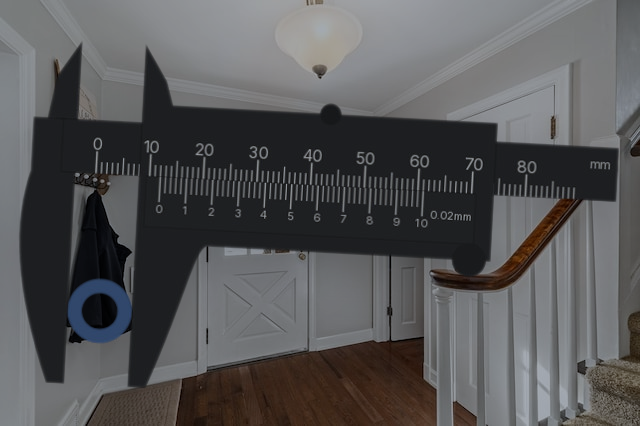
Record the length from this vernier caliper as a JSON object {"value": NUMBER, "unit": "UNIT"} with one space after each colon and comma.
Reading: {"value": 12.0, "unit": "mm"}
